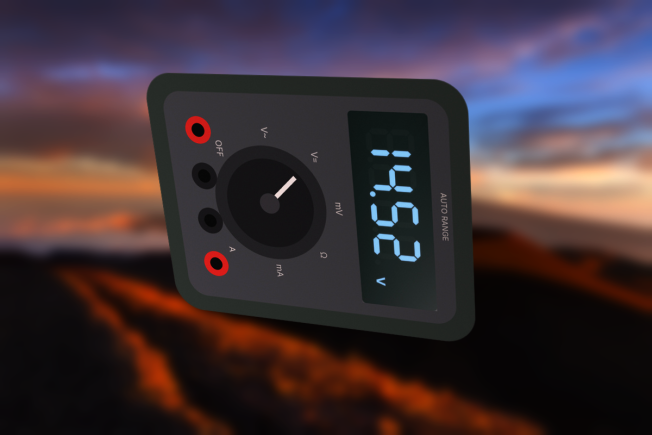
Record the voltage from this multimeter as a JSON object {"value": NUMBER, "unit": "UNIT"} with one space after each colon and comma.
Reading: {"value": 14.52, "unit": "V"}
